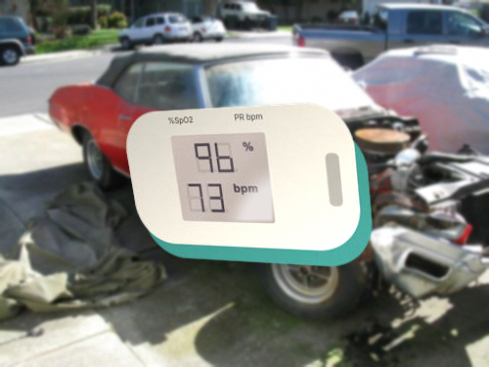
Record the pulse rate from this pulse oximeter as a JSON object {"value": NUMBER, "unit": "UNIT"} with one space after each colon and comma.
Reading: {"value": 73, "unit": "bpm"}
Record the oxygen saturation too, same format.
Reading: {"value": 96, "unit": "%"}
